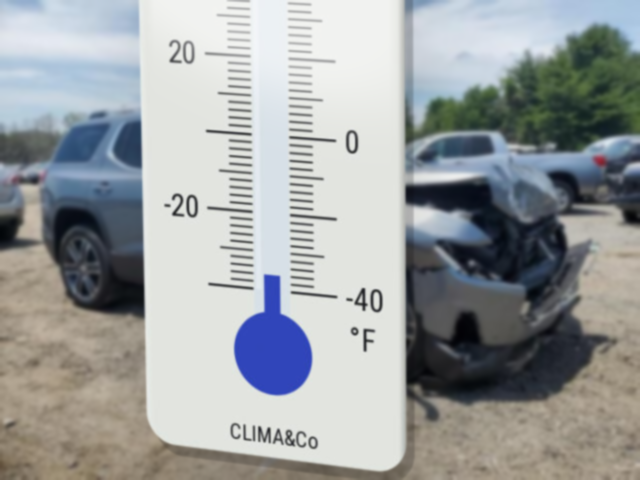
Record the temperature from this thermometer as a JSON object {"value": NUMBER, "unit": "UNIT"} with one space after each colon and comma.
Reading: {"value": -36, "unit": "°F"}
